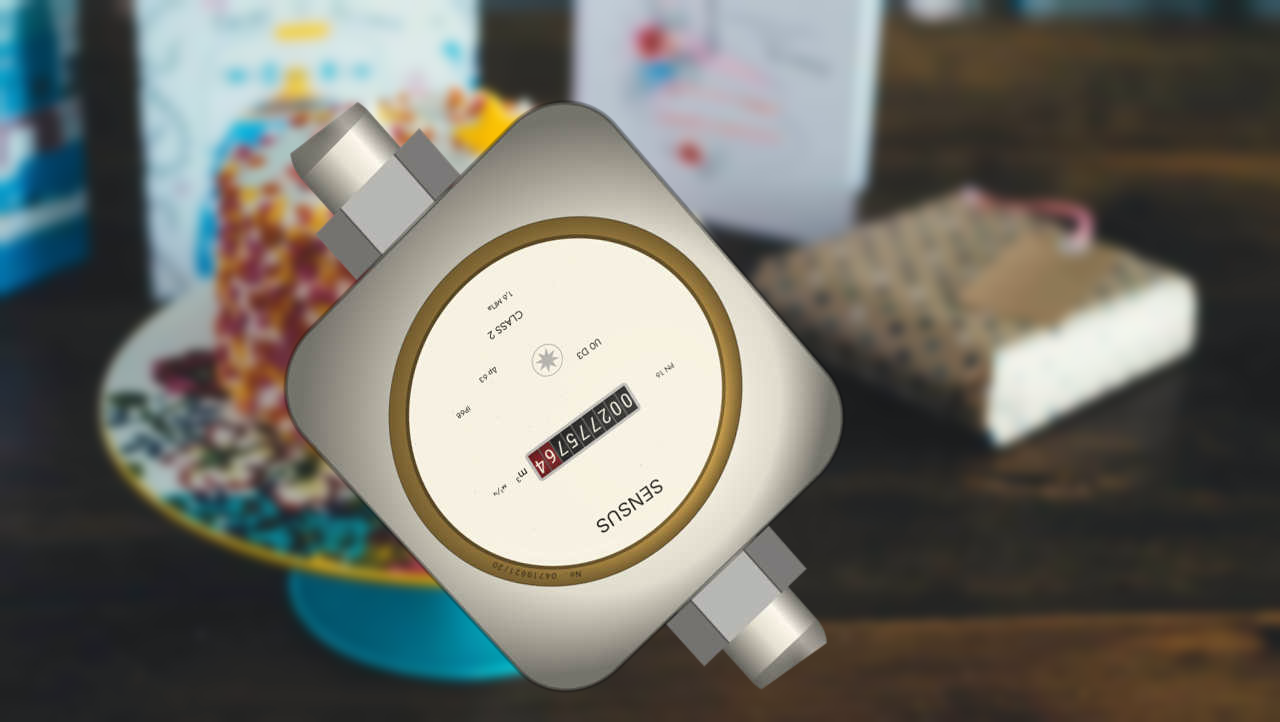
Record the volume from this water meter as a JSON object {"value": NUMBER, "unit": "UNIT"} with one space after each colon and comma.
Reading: {"value": 27757.64, "unit": "m³"}
